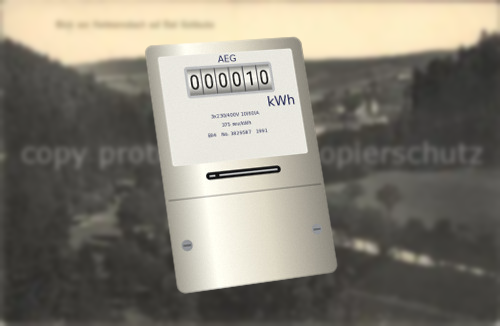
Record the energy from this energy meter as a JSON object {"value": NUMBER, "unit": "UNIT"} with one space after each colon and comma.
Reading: {"value": 10, "unit": "kWh"}
